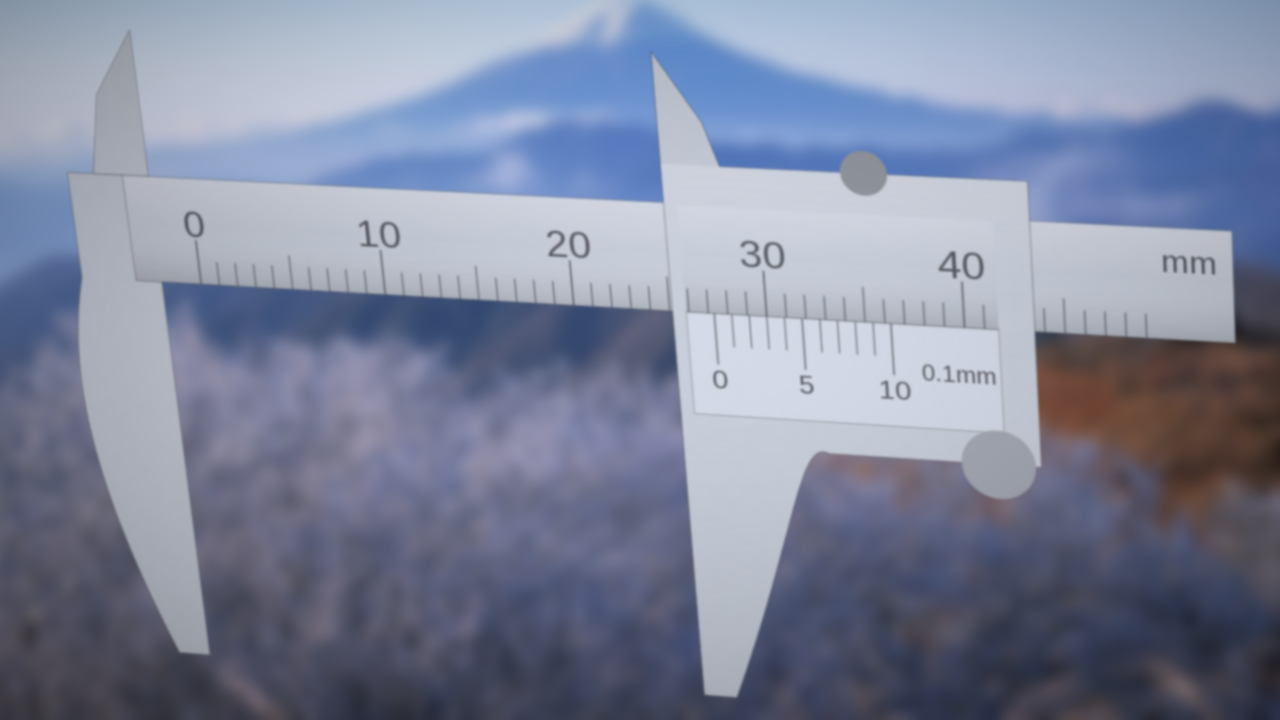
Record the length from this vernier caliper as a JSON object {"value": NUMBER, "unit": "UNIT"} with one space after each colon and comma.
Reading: {"value": 27.3, "unit": "mm"}
